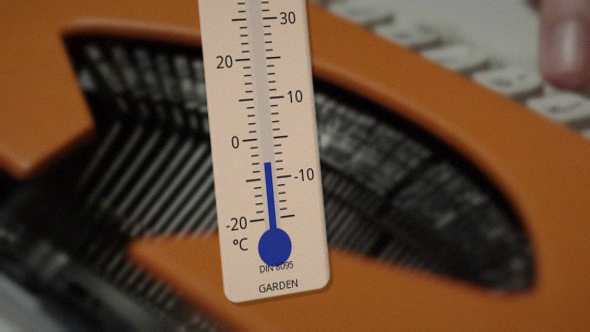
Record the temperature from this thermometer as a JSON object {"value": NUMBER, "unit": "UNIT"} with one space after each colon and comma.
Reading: {"value": -6, "unit": "°C"}
